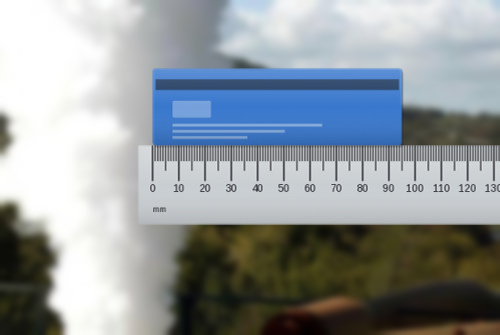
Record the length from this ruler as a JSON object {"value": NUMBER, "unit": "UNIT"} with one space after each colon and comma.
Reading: {"value": 95, "unit": "mm"}
